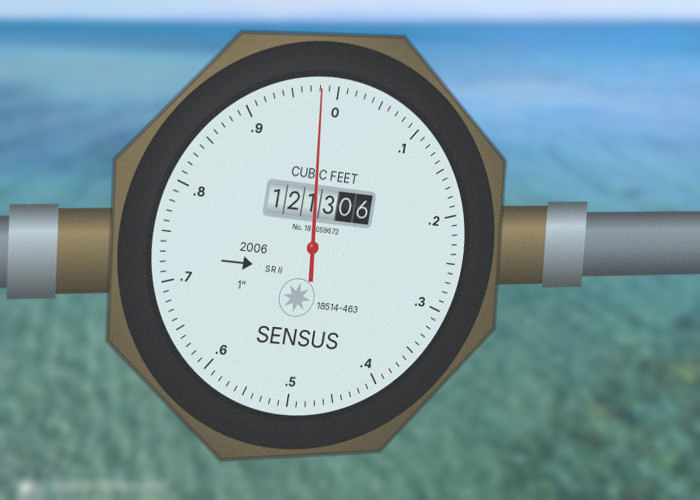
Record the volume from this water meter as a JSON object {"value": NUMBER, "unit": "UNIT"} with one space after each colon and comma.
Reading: {"value": 121305.98, "unit": "ft³"}
